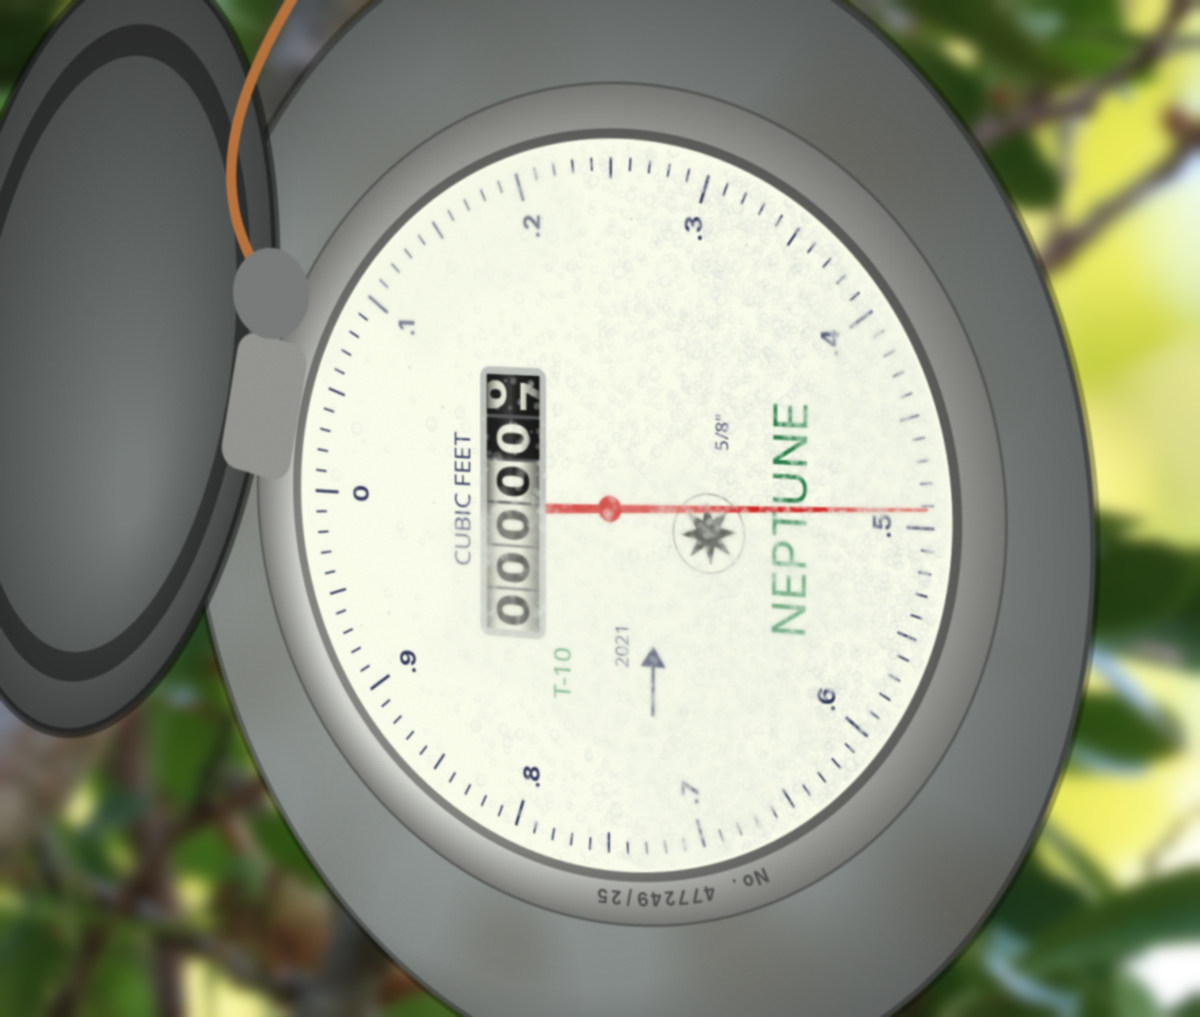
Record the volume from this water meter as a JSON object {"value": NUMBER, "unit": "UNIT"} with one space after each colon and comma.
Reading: {"value": 6.49, "unit": "ft³"}
